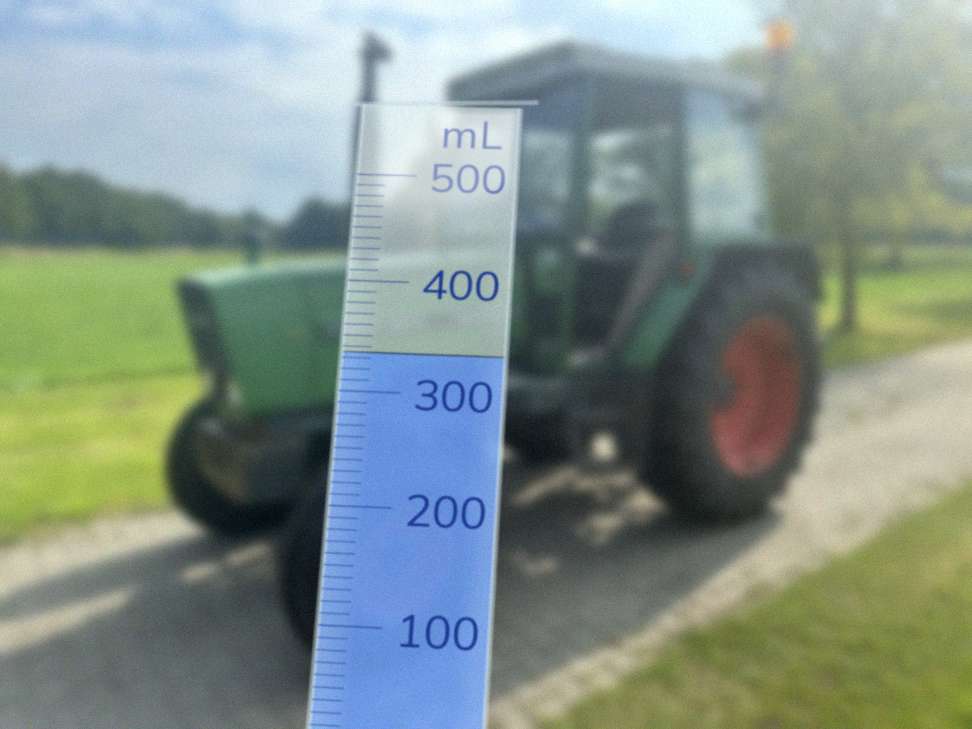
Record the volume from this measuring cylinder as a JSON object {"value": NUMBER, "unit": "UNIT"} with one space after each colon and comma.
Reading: {"value": 335, "unit": "mL"}
